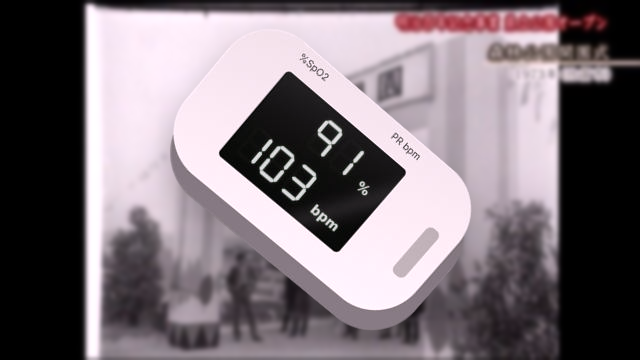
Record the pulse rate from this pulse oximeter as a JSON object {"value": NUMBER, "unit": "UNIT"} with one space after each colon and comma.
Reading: {"value": 103, "unit": "bpm"}
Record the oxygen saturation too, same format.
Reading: {"value": 91, "unit": "%"}
